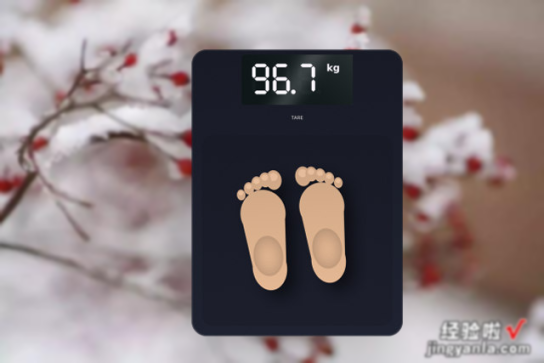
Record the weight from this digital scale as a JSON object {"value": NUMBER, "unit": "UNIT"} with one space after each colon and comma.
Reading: {"value": 96.7, "unit": "kg"}
